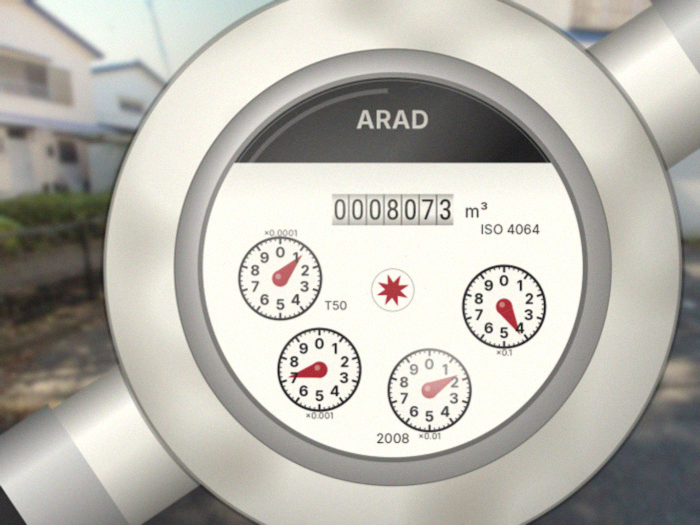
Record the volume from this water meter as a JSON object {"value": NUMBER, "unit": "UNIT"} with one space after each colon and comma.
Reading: {"value": 8073.4171, "unit": "m³"}
